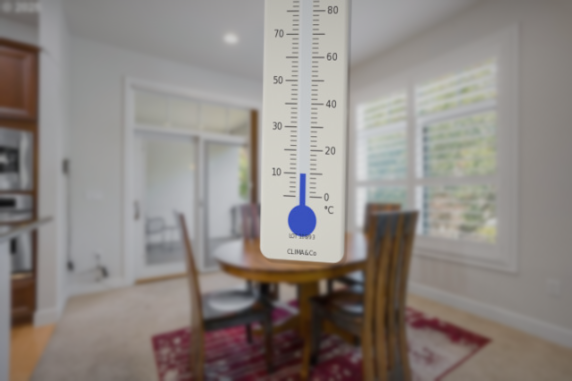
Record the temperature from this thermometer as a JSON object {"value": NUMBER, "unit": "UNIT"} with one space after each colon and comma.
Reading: {"value": 10, "unit": "°C"}
